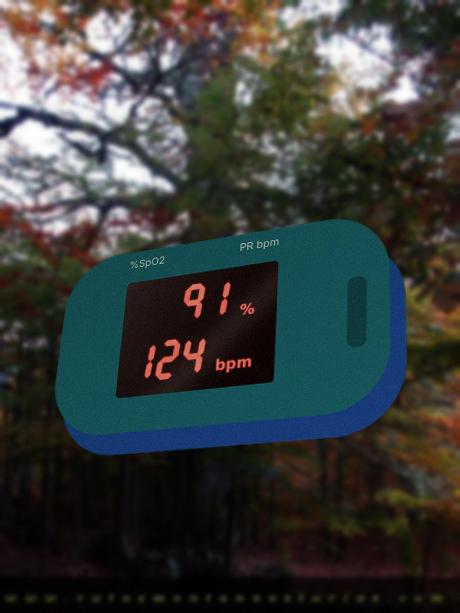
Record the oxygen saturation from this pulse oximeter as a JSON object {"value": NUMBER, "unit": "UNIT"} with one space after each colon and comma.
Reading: {"value": 91, "unit": "%"}
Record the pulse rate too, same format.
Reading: {"value": 124, "unit": "bpm"}
